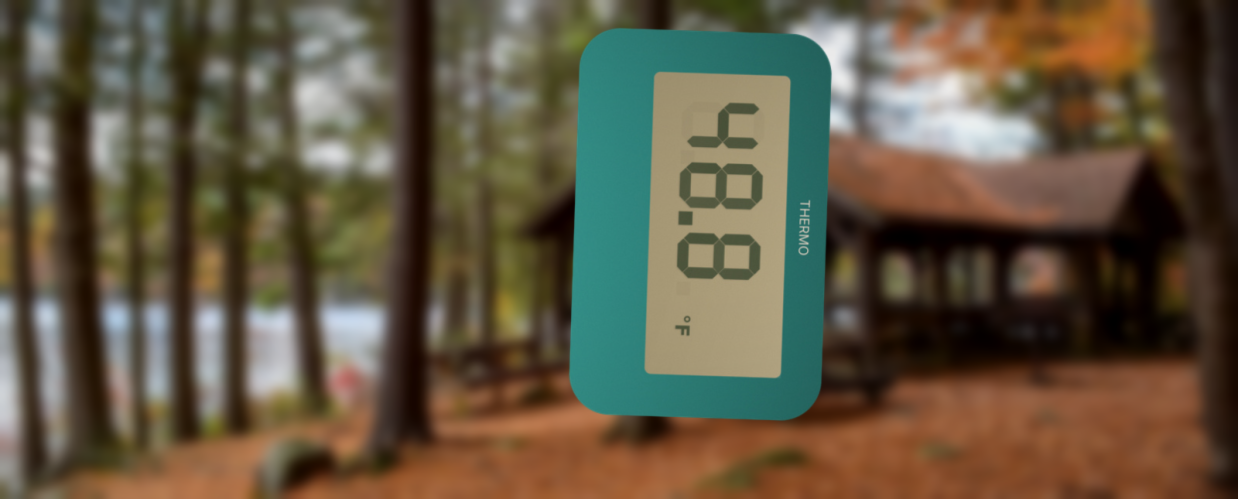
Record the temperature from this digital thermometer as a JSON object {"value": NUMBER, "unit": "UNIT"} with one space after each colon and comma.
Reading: {"value": 48.8, "unit": "°F"}
